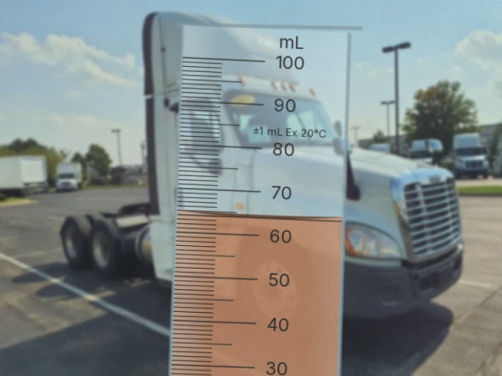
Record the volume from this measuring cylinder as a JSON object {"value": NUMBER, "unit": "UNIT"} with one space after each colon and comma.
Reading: {"value": 64, "unit": "mL"}
